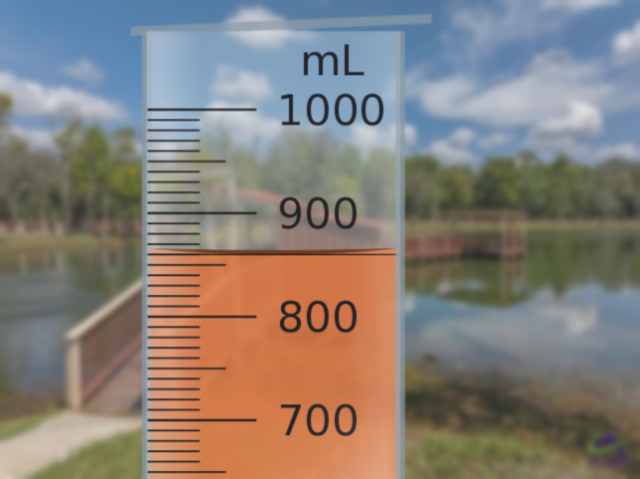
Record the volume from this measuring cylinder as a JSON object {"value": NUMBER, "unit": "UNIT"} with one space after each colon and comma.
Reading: {"value": 860, "unit": "mL"}
